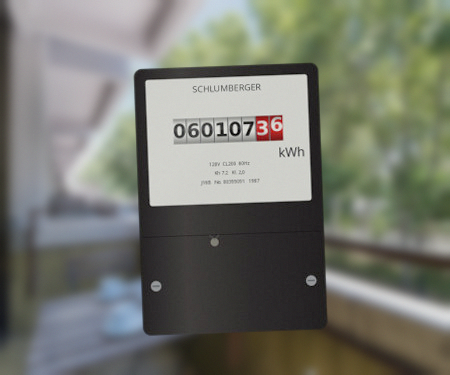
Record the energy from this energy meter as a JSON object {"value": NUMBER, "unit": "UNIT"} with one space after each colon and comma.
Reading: {"value": 60107.36, "unit": "kWh"}
